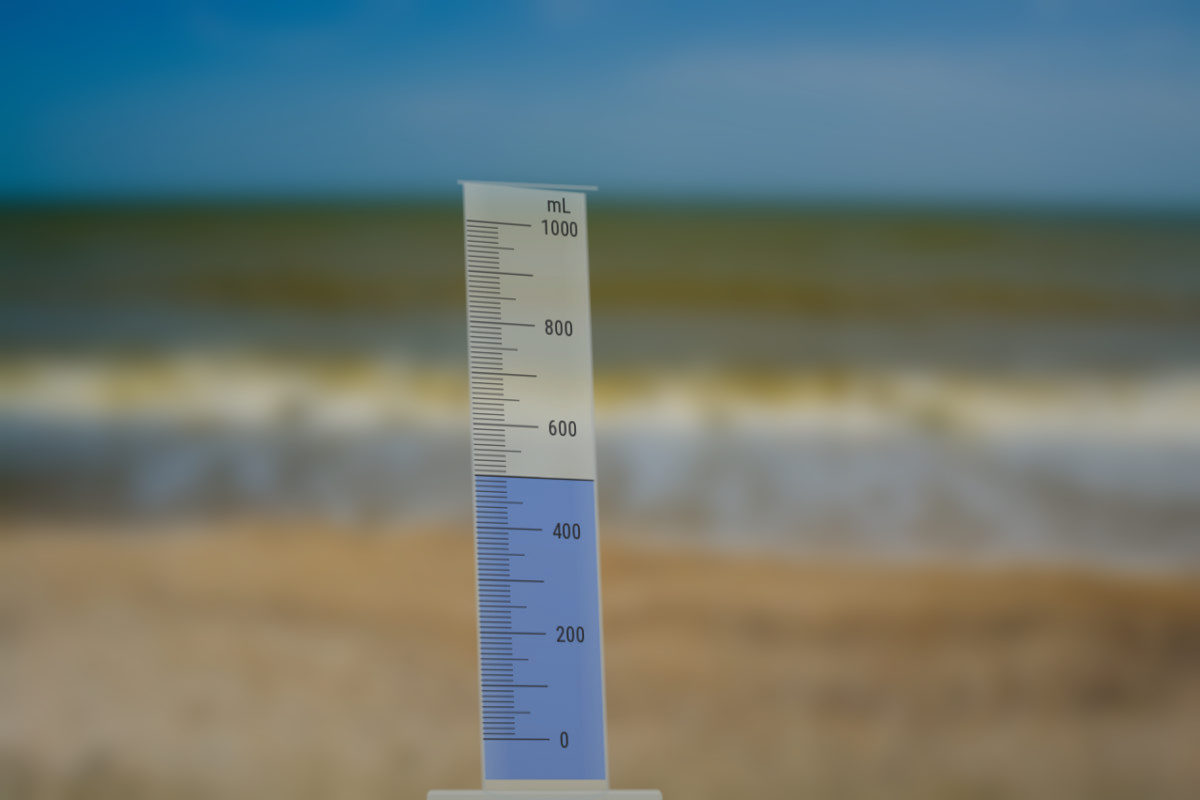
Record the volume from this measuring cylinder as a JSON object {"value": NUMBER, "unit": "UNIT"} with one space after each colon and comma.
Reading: {"value": 500, "unit": "mL"}
